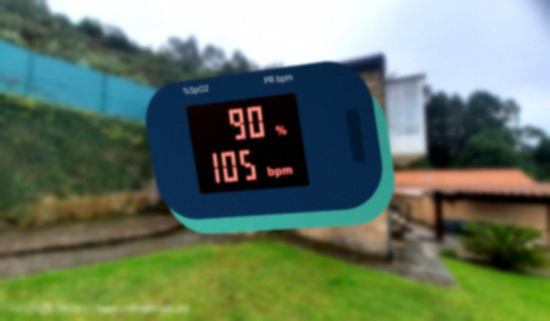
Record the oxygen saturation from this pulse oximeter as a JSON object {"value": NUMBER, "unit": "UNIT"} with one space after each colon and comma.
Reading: {"value": 90, "unit": "%"}
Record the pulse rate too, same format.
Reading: {"value": 105, "unit": "bpm"}
